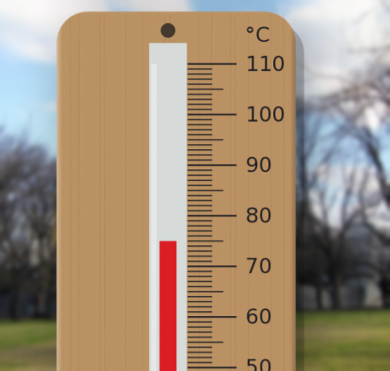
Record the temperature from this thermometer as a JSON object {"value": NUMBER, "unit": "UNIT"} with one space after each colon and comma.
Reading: {"value": 75, "unit": "°C"}
